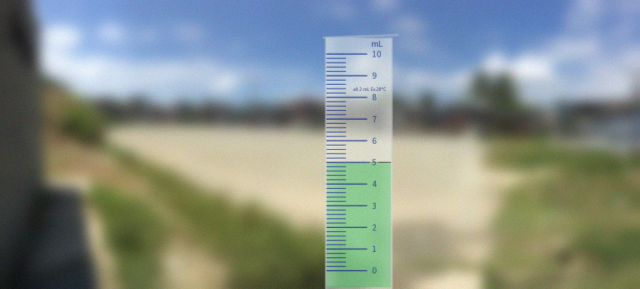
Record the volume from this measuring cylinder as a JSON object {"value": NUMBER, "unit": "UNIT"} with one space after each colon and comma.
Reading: {"value": 5, "unit": "mL"}
